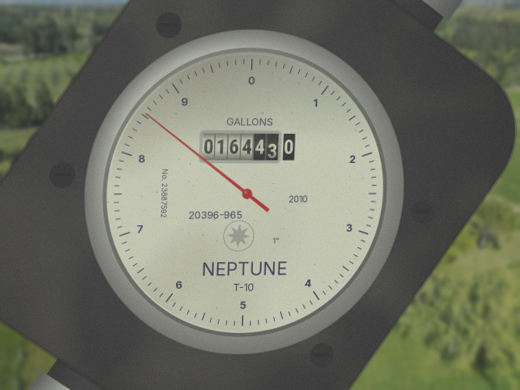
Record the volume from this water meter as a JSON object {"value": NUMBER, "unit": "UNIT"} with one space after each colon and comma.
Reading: {"value": 164428.5, "unit": "gal"}
